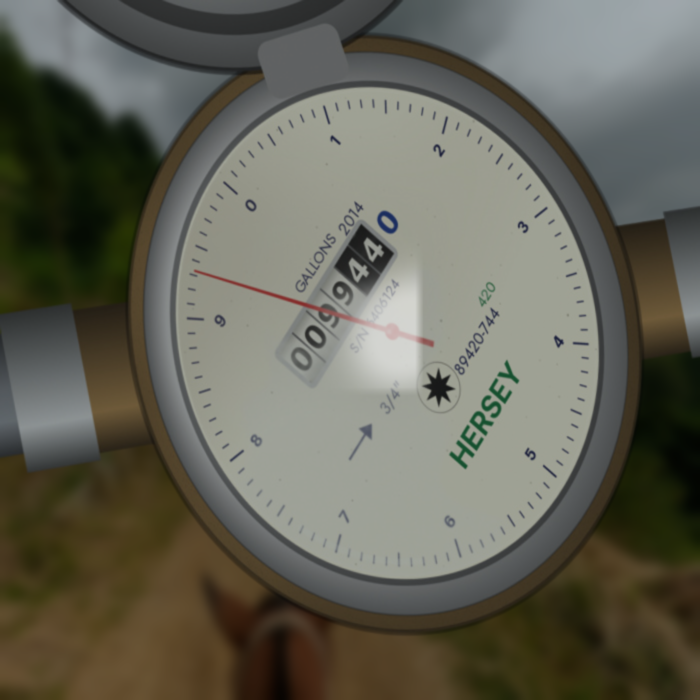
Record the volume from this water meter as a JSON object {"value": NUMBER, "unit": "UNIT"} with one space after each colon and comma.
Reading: {"value": 99439.3, "unit": "gal"}
